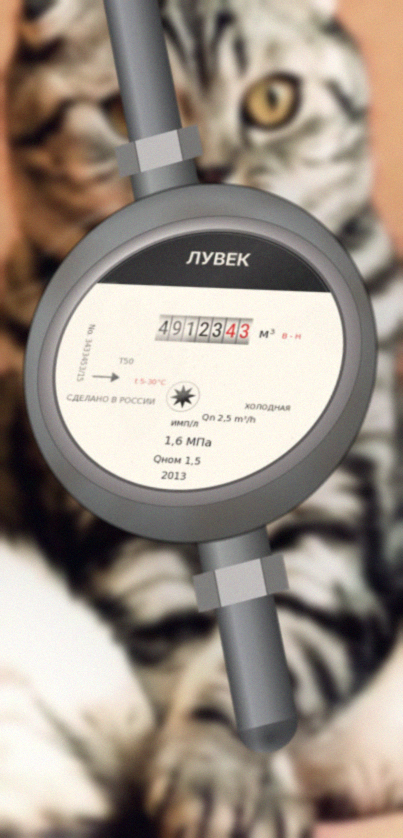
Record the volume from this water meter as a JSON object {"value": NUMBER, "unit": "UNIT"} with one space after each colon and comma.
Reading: {"value": 49123.43, "unit": "m³"}
